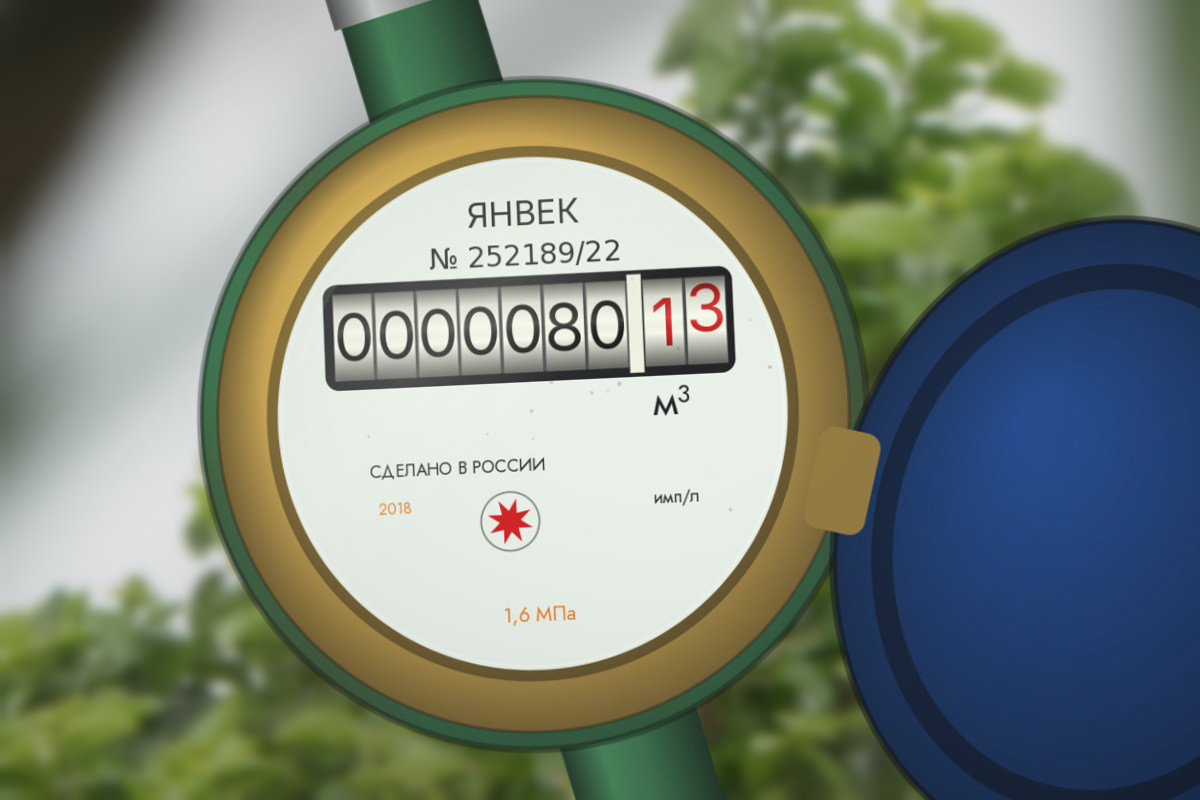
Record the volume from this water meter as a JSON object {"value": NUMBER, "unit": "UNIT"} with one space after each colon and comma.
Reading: {"value": 80.13, "unit": "m³"}
